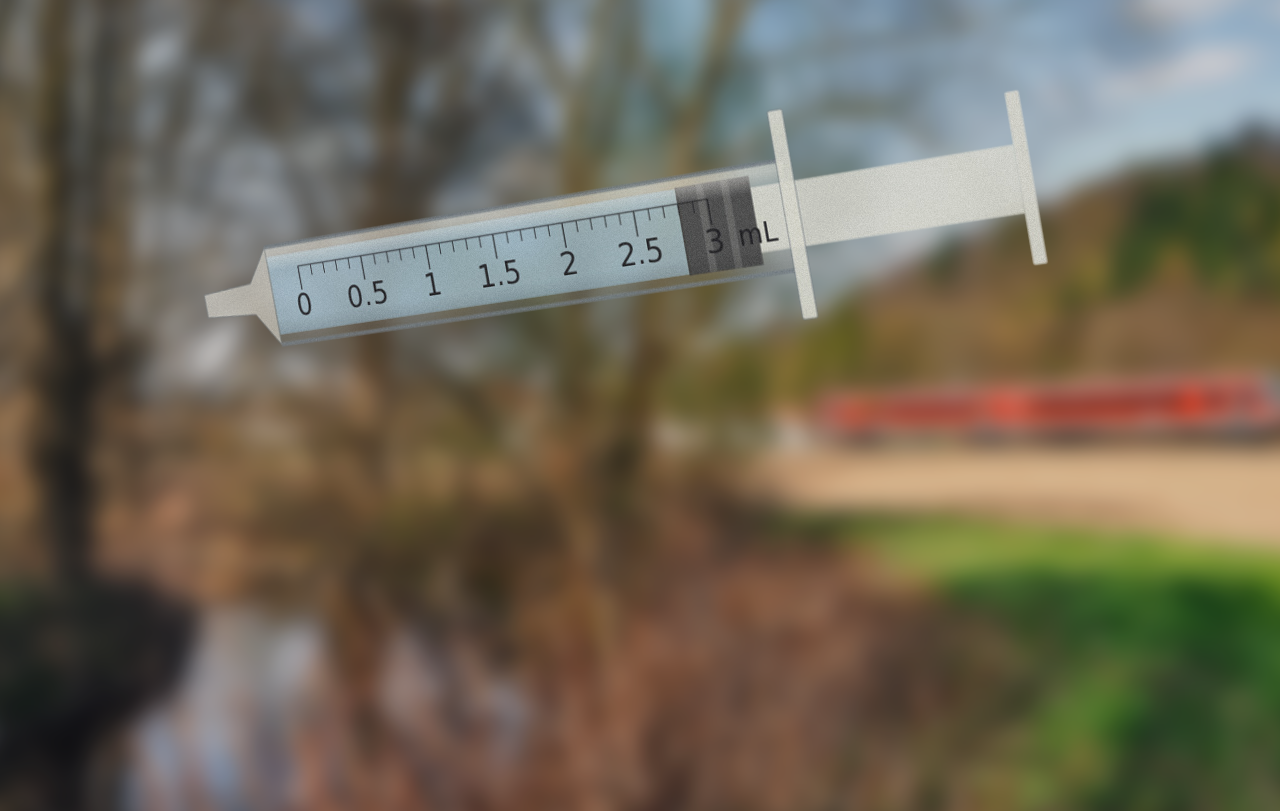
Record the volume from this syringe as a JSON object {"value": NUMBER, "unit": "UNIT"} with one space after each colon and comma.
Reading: {"value": 2.8, "unit": "mL"}
